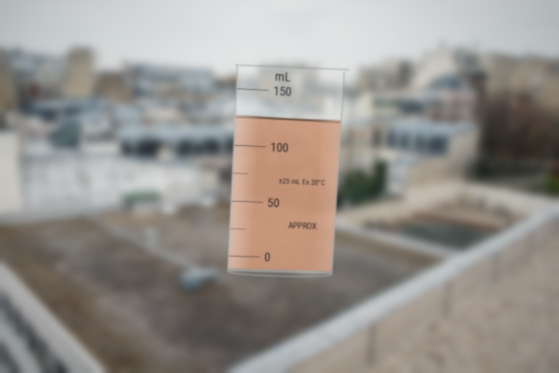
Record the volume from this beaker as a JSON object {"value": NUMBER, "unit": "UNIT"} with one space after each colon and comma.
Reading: {"value": 125, "unit": "mL"}
